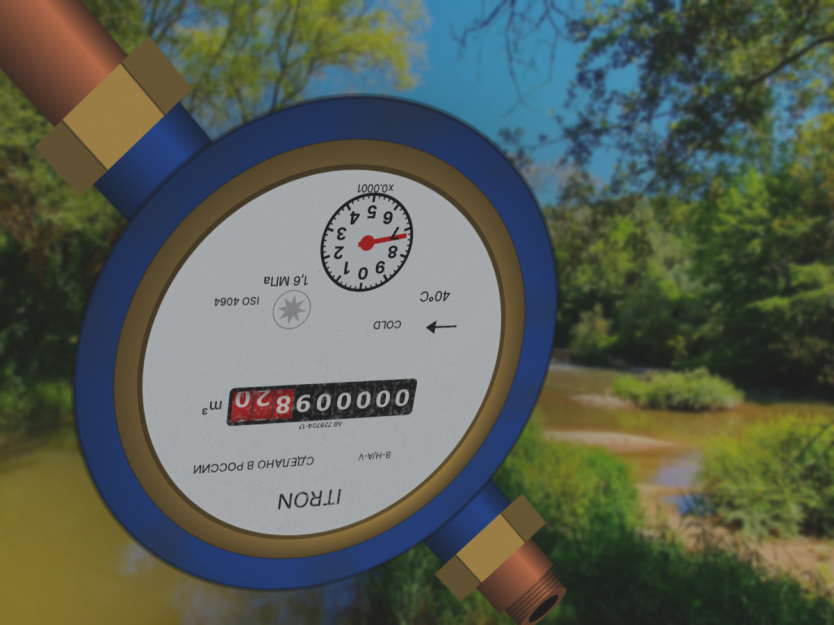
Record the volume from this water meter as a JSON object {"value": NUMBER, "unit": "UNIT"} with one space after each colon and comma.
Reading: {"value": 9.8197, "unit": "m³"}
